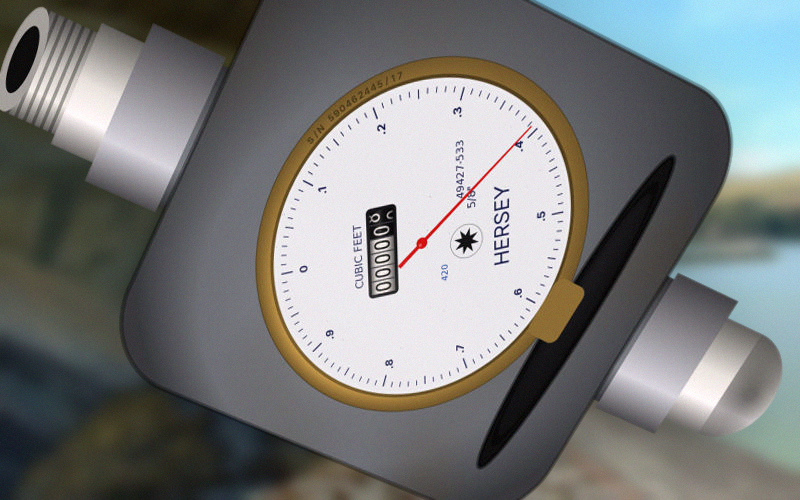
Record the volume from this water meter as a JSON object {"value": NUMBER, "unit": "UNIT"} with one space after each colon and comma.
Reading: {"value": 8.39, "unit": "ft³"}
